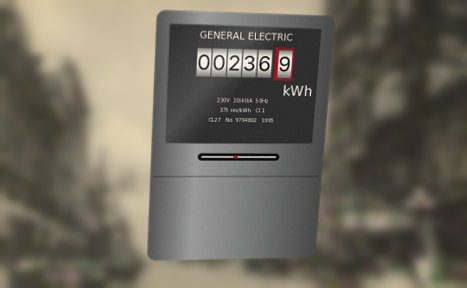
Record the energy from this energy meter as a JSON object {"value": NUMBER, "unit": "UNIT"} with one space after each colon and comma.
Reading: {"value": 236.9, "unit": "kWh"}
